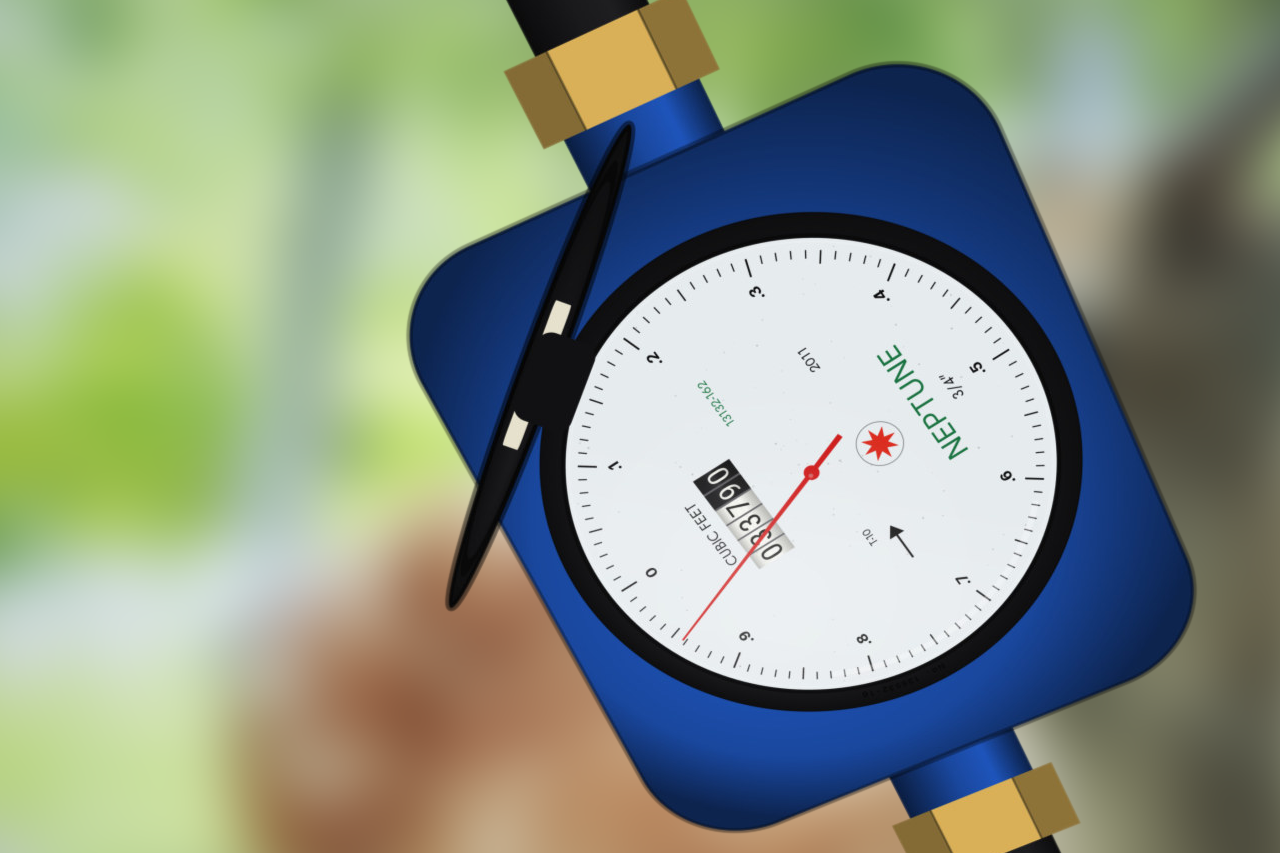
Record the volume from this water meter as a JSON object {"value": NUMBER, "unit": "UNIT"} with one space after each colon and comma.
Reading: {"value": 33789.94, "unit": "ft³"}
